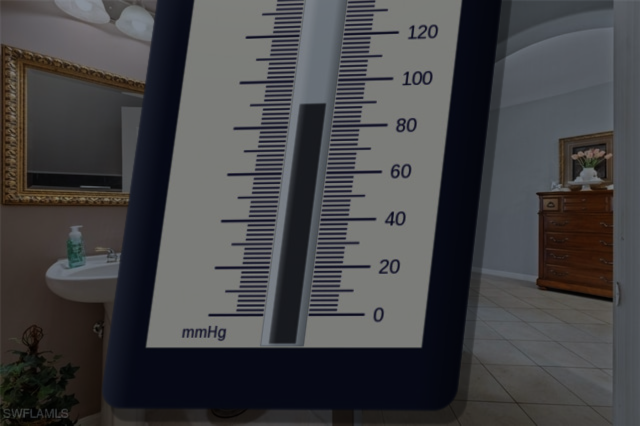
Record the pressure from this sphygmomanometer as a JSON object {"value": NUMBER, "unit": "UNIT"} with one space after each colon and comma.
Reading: {"value": 90, "unit": "mmHg"}
